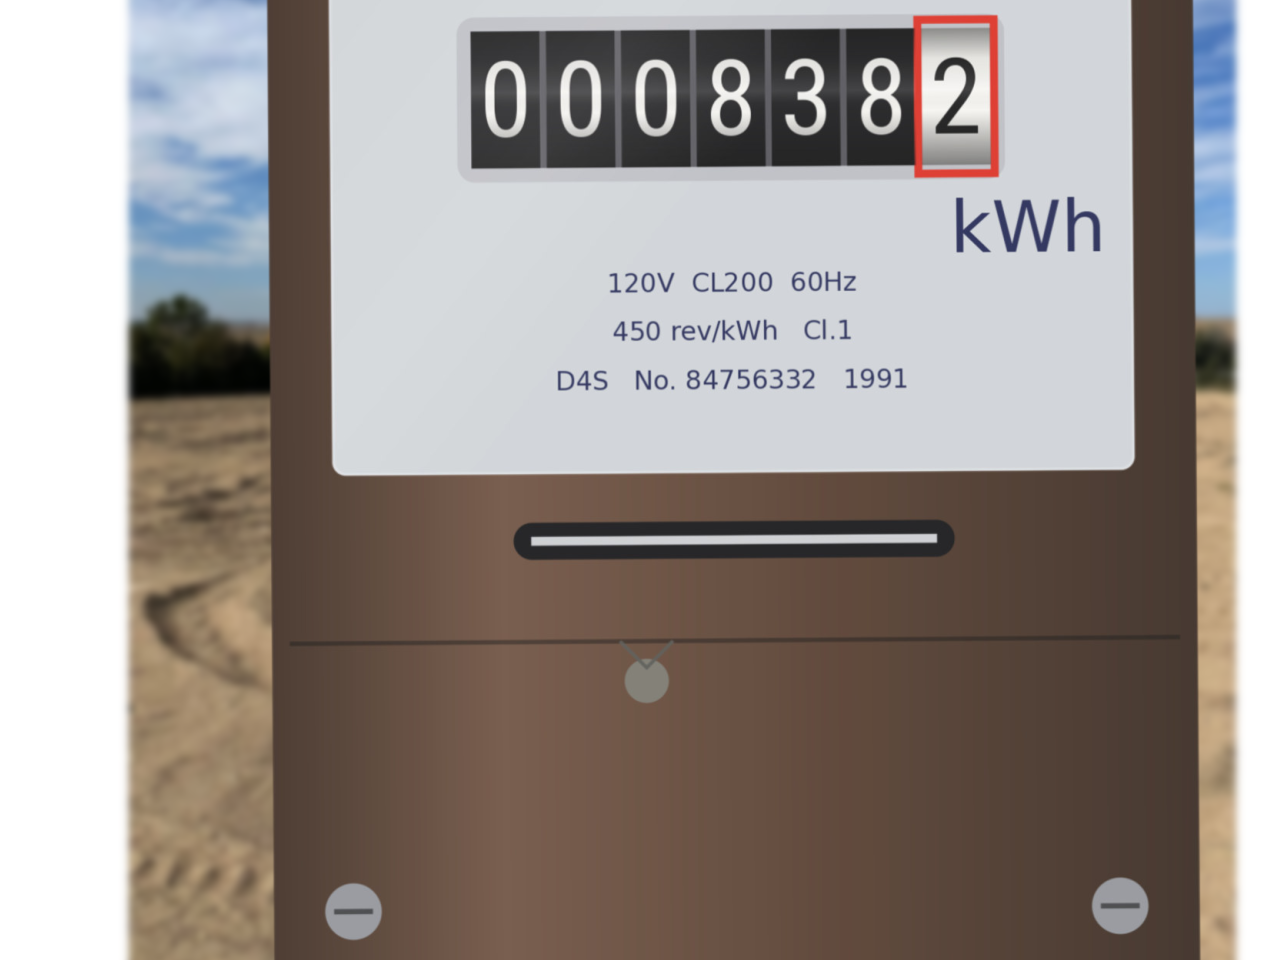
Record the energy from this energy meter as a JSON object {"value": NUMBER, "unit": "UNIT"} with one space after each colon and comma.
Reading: {"value": 838.2, "unit": "kWh"}
